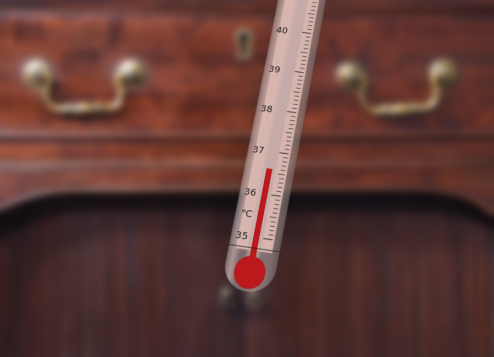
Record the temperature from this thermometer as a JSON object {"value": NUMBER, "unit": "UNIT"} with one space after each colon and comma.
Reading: {"value": 36.6, "unit": "°C"}
